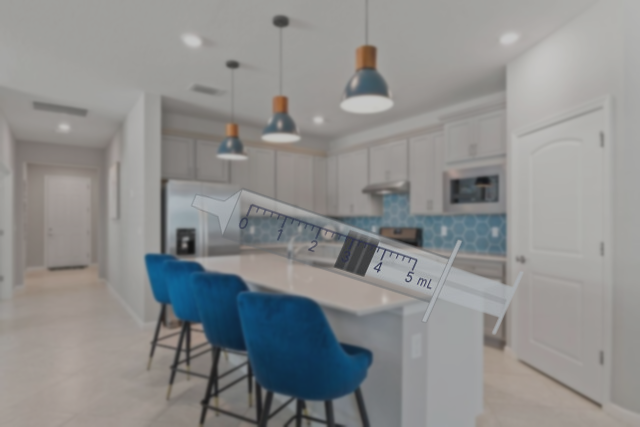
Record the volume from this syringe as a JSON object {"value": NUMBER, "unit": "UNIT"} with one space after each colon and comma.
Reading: {"value": 2.8, "unit": "mL"}
